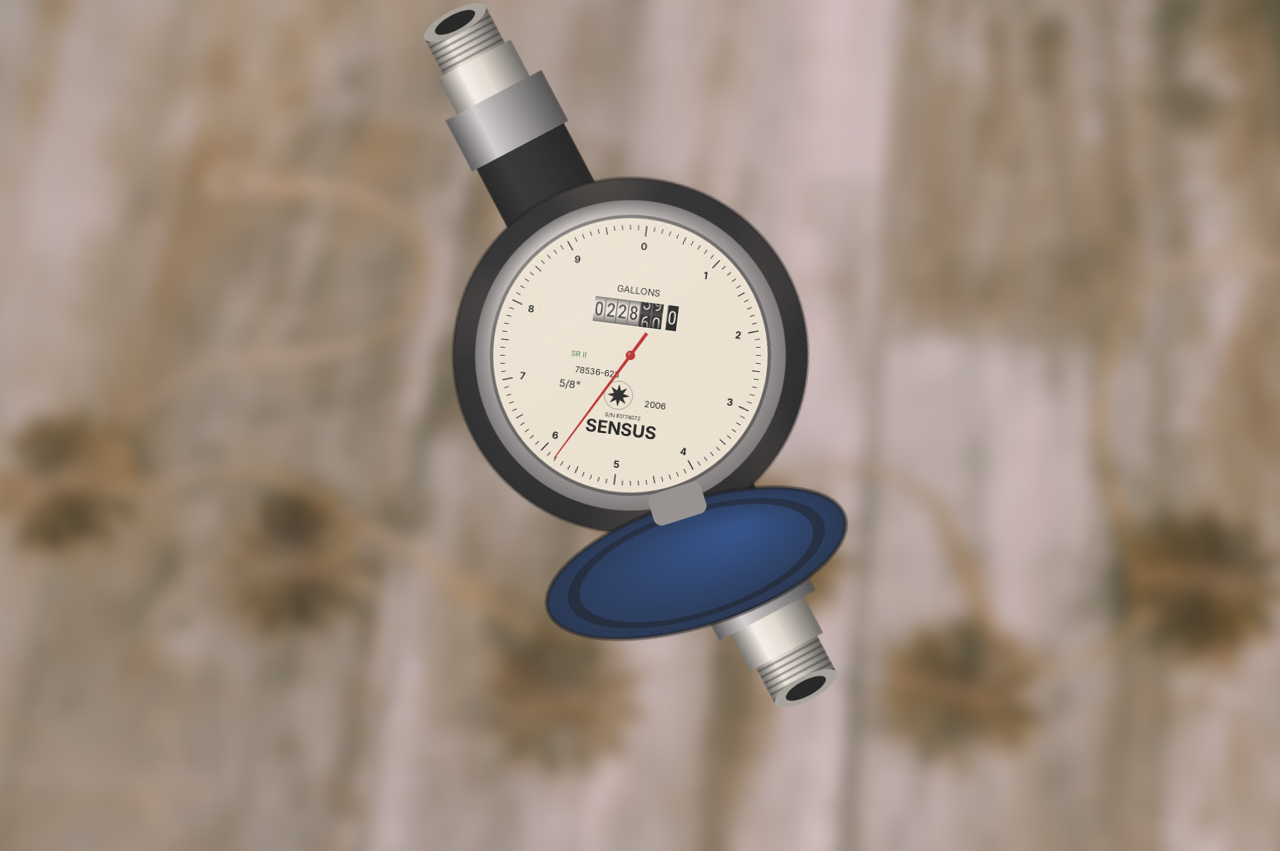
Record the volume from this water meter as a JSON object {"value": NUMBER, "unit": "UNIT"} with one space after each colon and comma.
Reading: {"value": 228595.8, "unit": "gal"}
